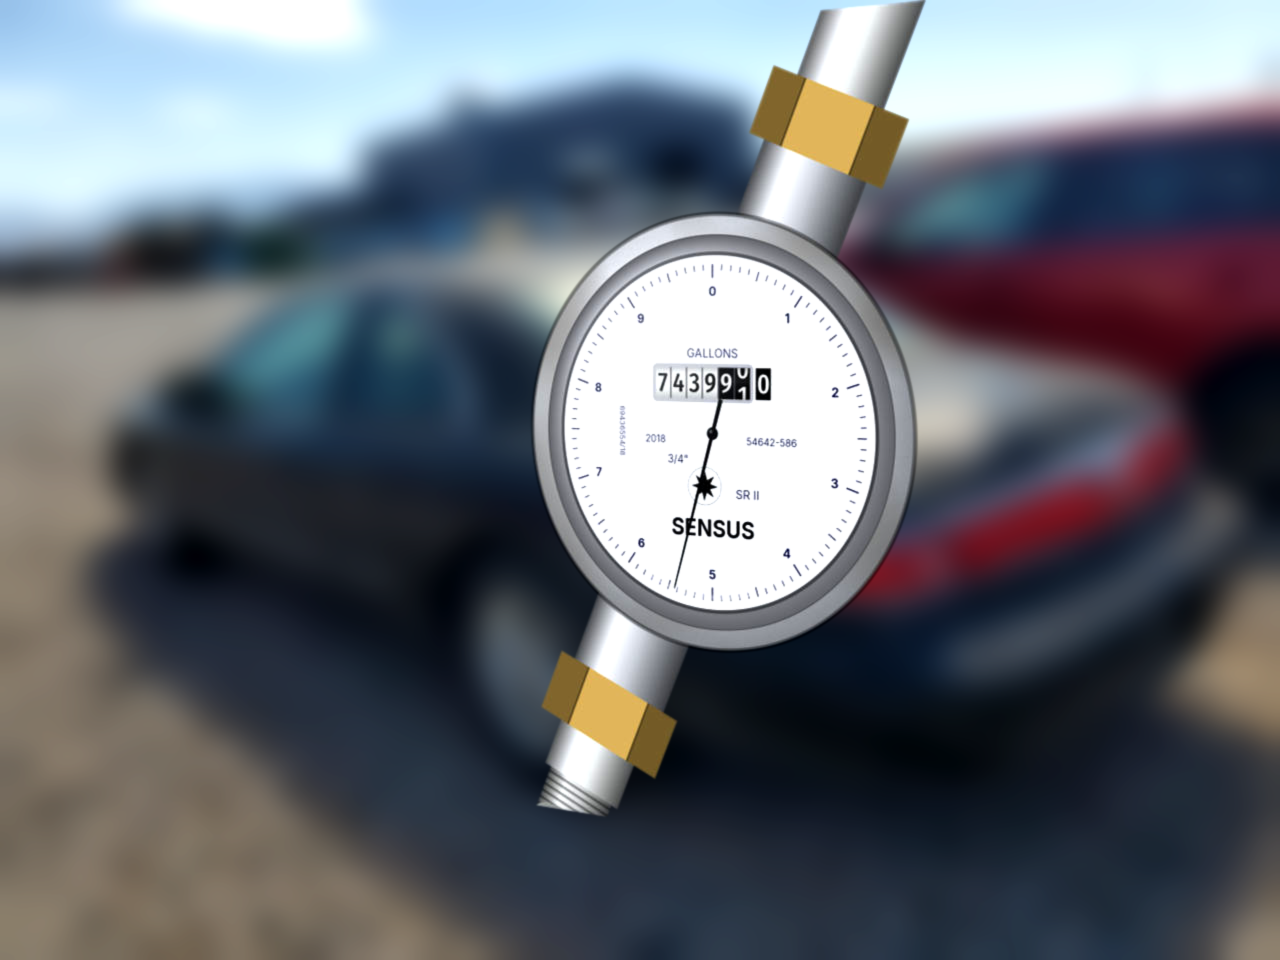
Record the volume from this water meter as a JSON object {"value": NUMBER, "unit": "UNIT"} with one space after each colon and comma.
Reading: {"value": 7439905.4, "unit": "gal"}
